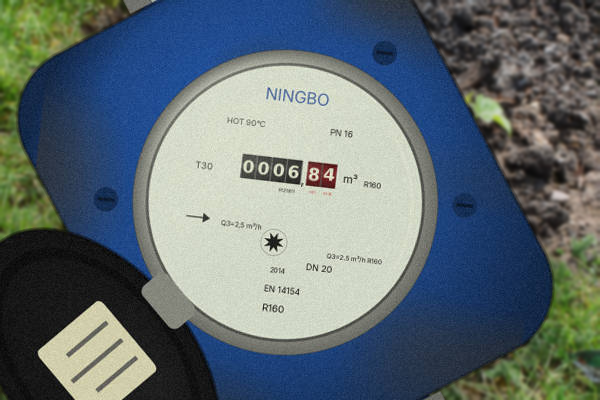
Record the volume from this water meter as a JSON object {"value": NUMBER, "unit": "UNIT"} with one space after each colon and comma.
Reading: {"value": 6.84, "unit": "m³"}
